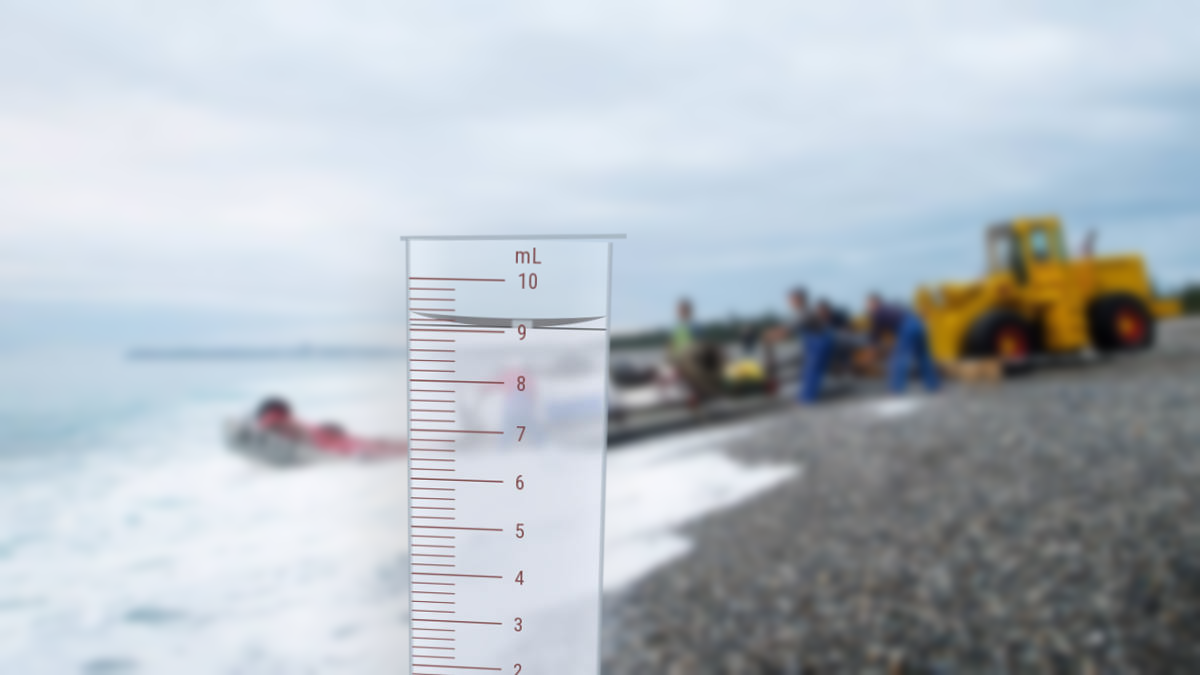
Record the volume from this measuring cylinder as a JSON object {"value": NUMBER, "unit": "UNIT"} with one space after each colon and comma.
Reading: {"value": 9.1, "unit": "mL"}
